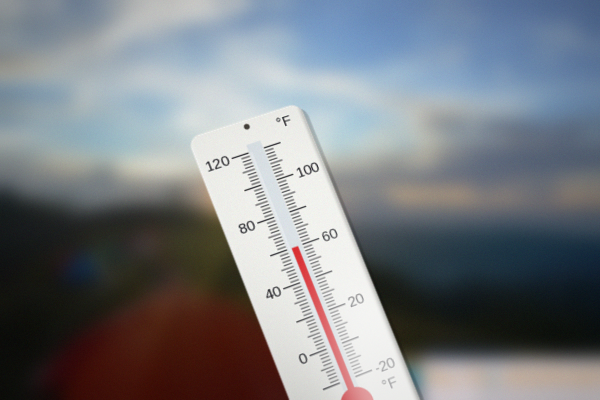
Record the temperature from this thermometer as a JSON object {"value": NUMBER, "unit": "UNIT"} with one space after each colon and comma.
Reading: {"value": 60, "unit": "°F"}
